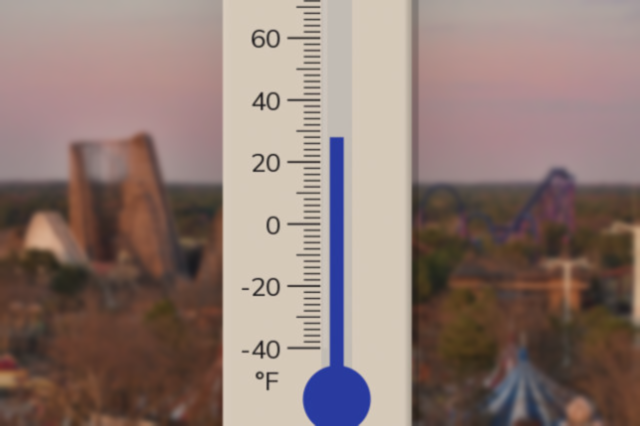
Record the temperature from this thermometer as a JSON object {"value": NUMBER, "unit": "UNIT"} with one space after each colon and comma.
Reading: {"value": 28, "unit": "°F"}
